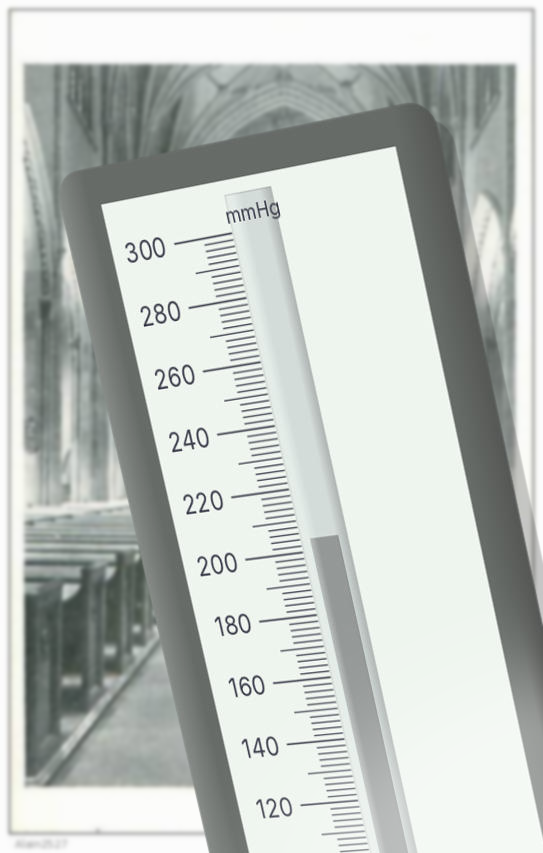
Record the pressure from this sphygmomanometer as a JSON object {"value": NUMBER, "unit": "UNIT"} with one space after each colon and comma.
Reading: {"value": 204, "unit": "mmHg"}
